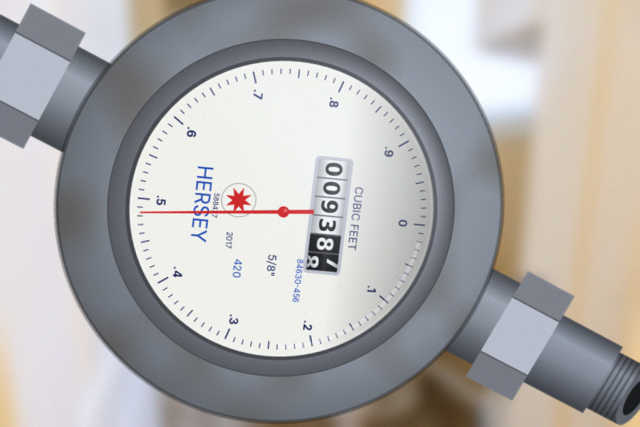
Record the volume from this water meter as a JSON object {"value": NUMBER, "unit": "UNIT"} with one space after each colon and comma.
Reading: {"value": 9387.48, "unit": "ft³"}
